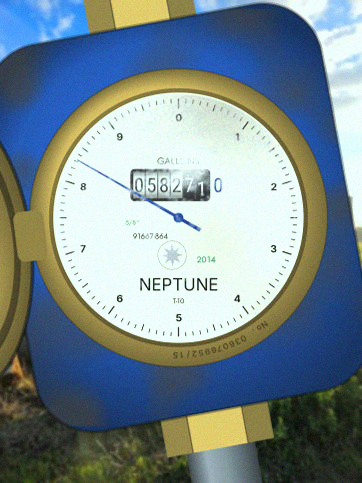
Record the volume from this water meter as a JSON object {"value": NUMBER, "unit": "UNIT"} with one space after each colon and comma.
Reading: {"value": 582708.3, "unit": "gal"}
